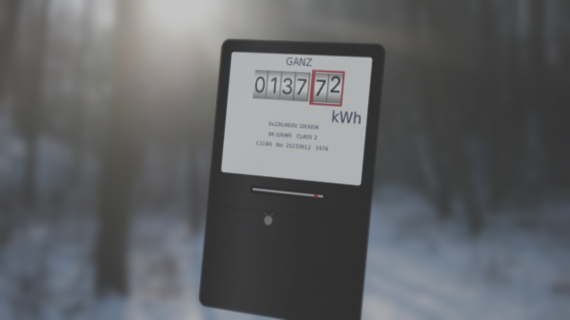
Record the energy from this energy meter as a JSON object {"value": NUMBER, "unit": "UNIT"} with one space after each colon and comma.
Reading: {"value": 137.72, "unit": "kWh"}
